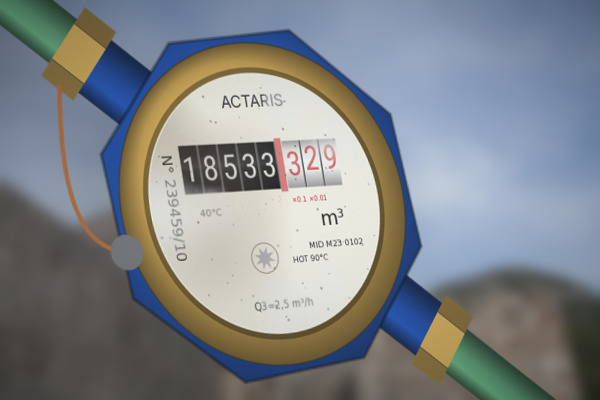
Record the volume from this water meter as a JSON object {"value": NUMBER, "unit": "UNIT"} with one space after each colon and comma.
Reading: {"value": 18533.329, "unit": "m³"}
